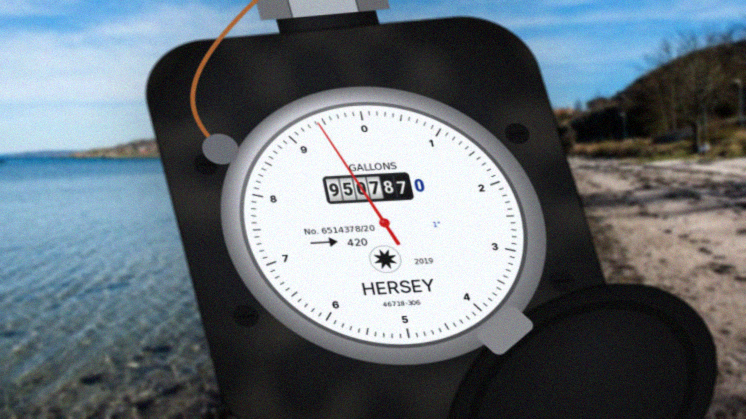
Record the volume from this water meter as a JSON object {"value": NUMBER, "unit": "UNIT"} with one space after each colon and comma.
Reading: {"value": 9507869.4, "unit": "gal"}
